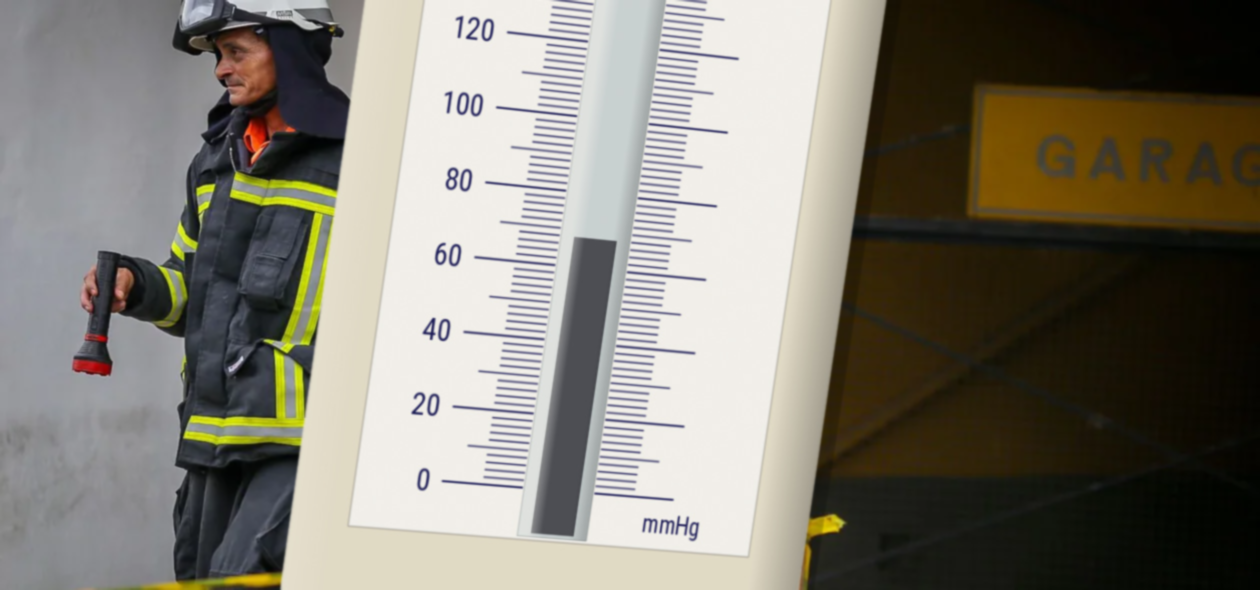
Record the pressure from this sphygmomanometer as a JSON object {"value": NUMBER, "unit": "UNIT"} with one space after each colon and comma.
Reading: {"value": 68, "unit": "mmHg"}
